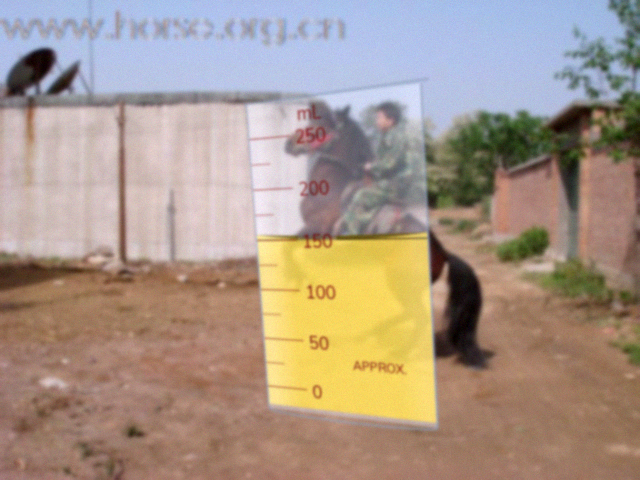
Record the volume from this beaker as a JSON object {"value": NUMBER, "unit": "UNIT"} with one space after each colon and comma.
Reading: {"value": 150, "unit": "mL"}
